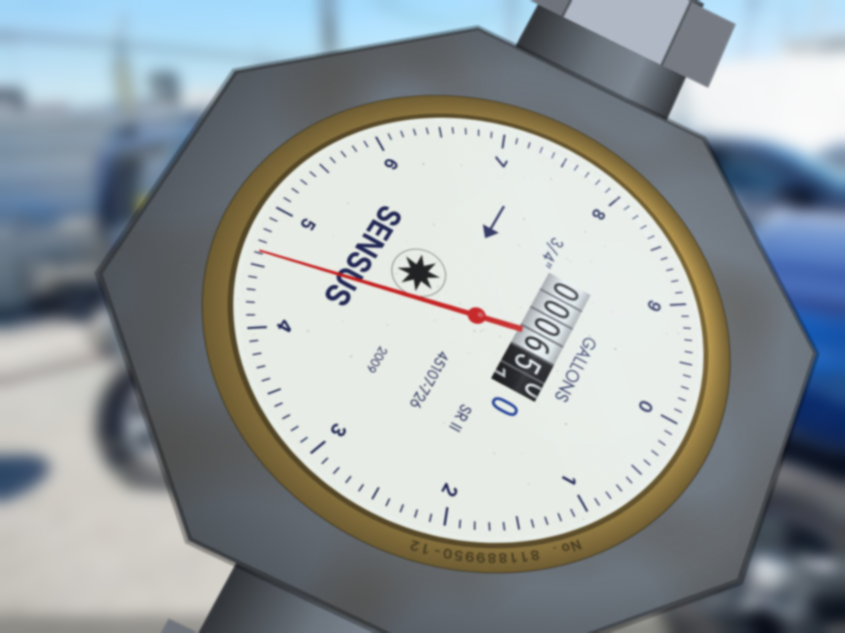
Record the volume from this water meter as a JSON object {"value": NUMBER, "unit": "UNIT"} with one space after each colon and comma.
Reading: {"value": 6504.6, "unit": "gal"}
